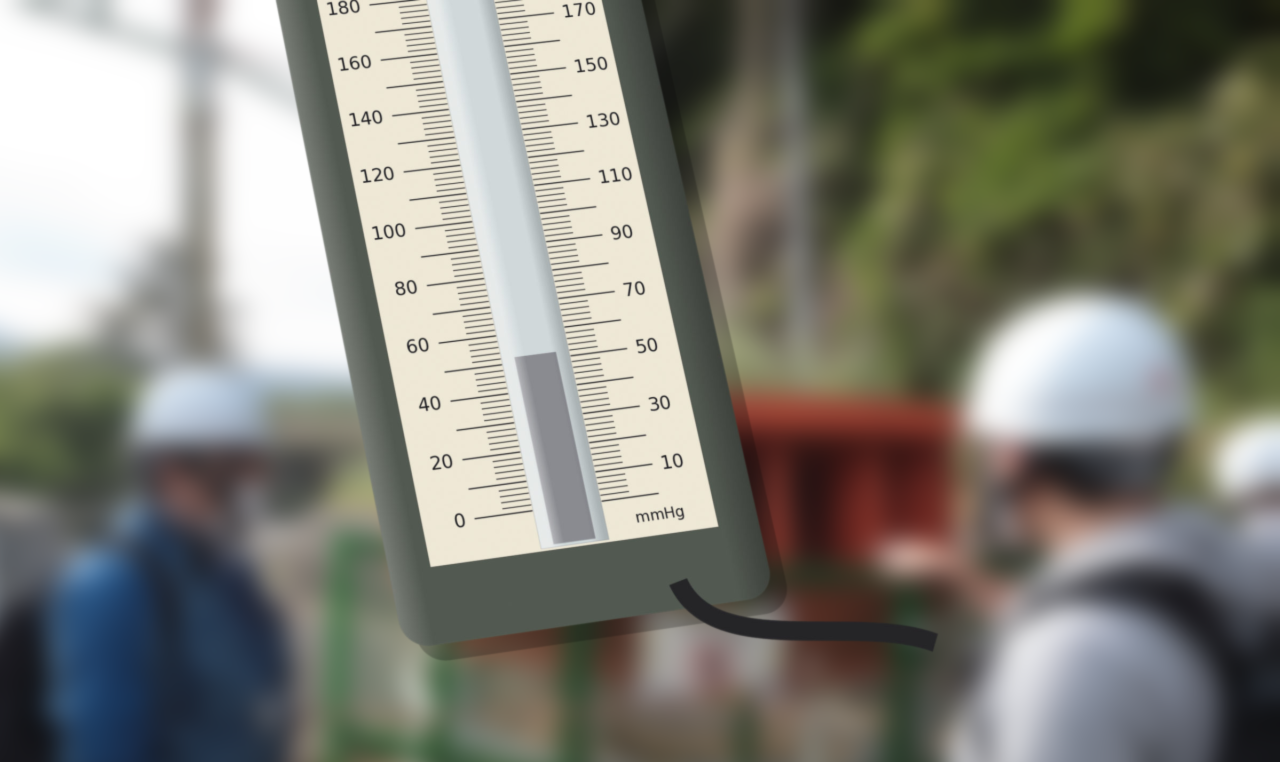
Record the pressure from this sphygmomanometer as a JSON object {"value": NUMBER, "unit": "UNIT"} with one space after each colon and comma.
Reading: {"value": 52, "unit": "mmHg"}
